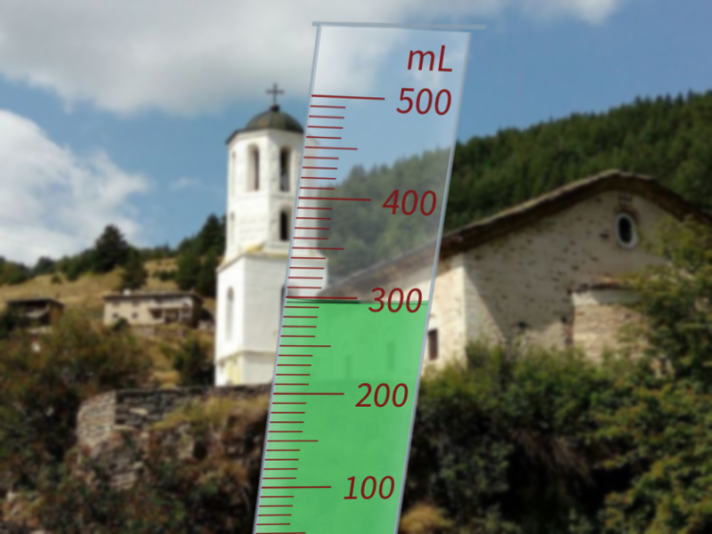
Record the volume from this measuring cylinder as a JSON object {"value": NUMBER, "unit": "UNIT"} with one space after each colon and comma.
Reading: {"value": 295, "unit": "mL"}
